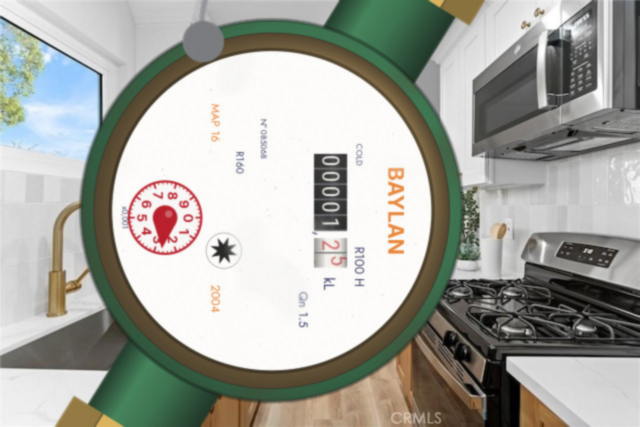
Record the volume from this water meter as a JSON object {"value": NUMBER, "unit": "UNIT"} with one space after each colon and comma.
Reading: {"value": 1.252, "unit": "kL"}
